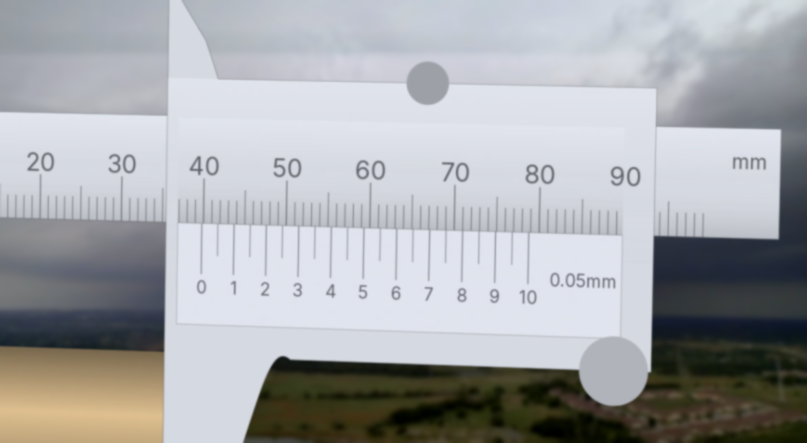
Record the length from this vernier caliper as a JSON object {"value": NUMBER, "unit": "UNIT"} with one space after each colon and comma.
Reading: {"value": 39.8, "unit": "mm"}
